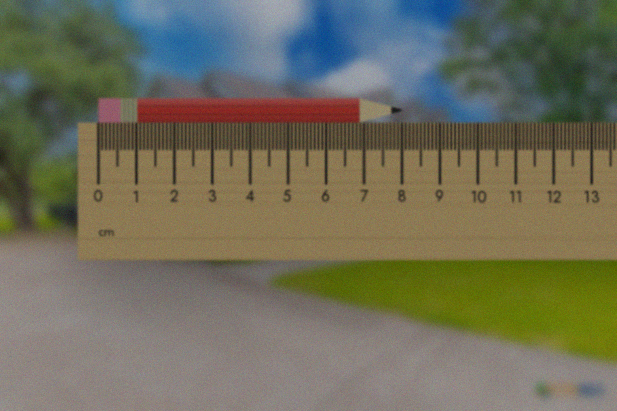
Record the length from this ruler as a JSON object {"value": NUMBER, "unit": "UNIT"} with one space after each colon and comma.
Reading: {"value": 8, "unit": "cm"}
